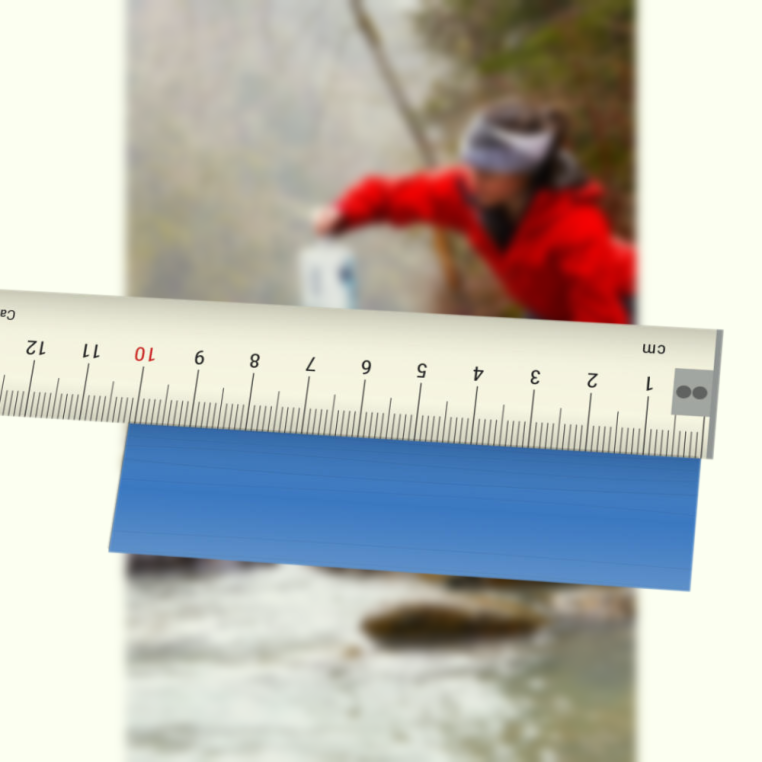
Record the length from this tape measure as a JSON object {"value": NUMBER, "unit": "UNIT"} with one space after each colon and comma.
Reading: {"value": 10.1, "unit": "cm"}
